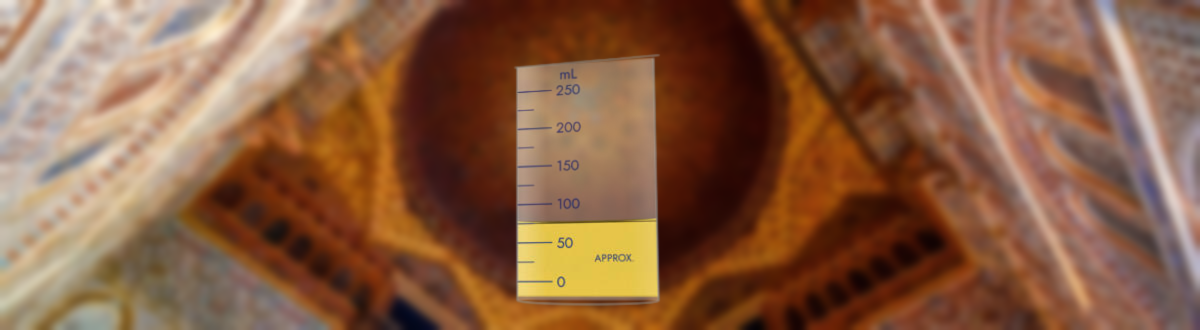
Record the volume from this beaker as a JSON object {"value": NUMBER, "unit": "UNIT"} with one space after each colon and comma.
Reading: {"value": 75, "unit": "mL"}
